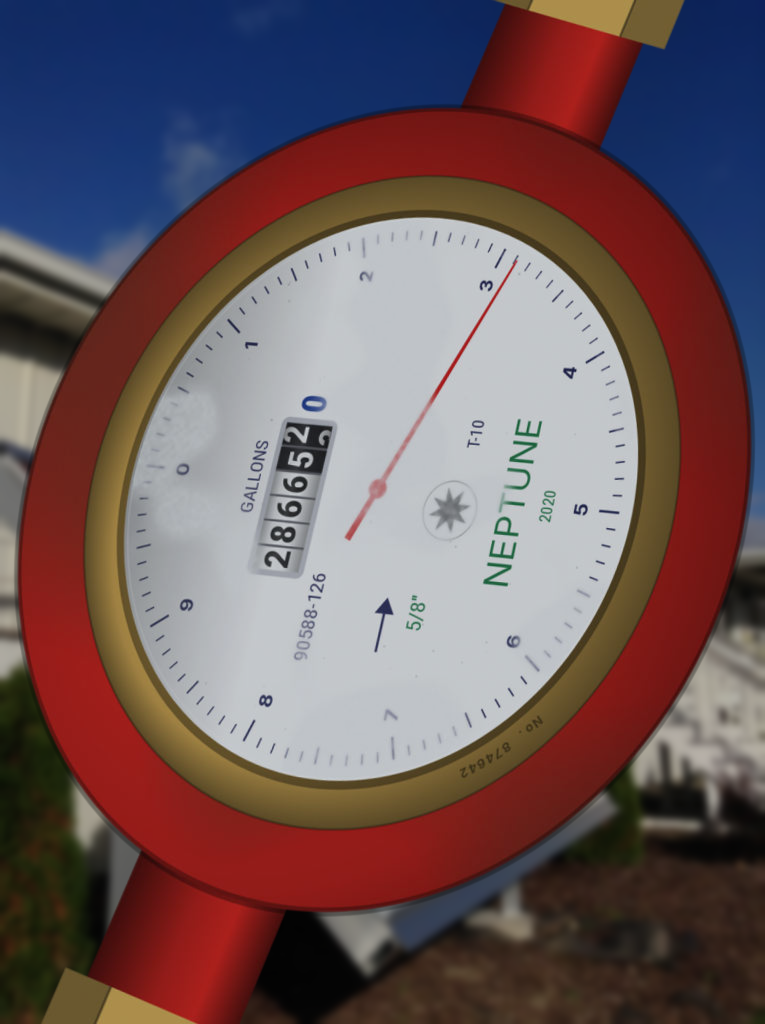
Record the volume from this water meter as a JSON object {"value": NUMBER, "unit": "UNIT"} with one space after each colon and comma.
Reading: {"value": 2866523.1, "unit": "gal"}
